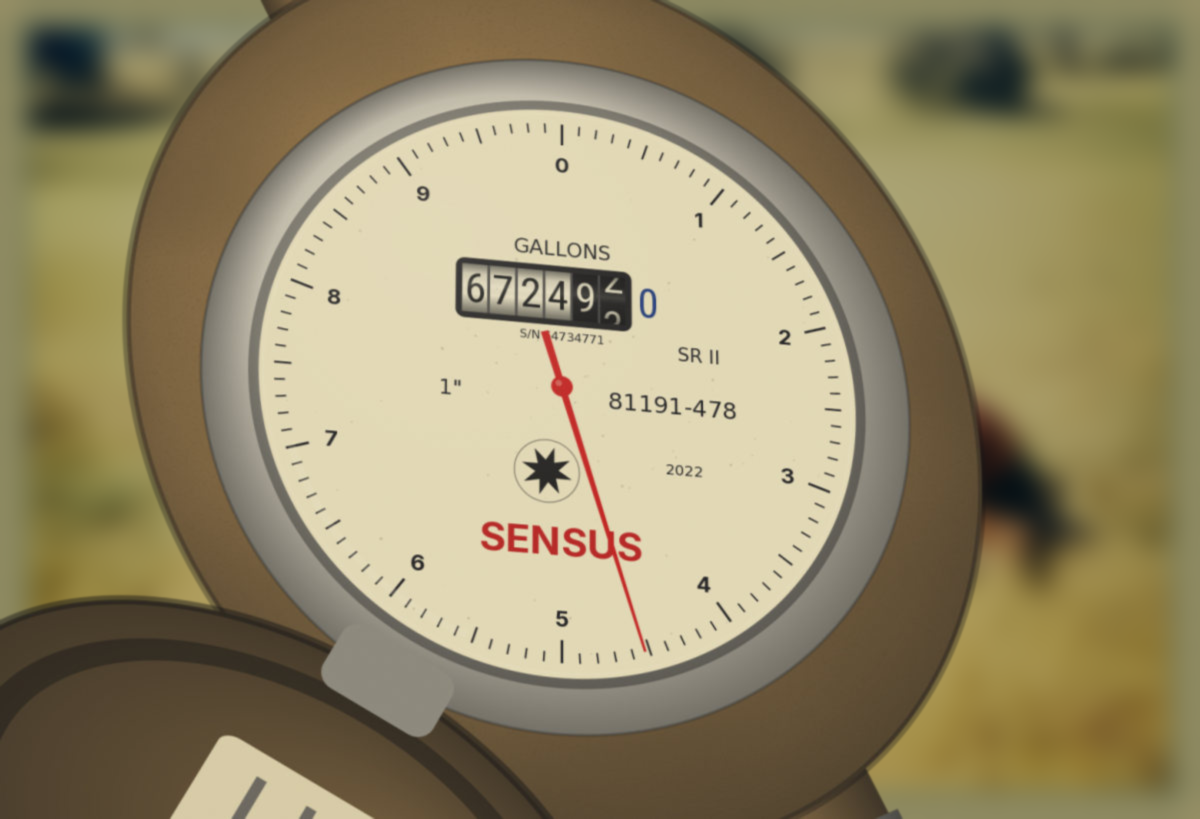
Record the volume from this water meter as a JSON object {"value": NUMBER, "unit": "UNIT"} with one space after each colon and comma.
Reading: {"value": 6724924.5, "unit": "gal"}
